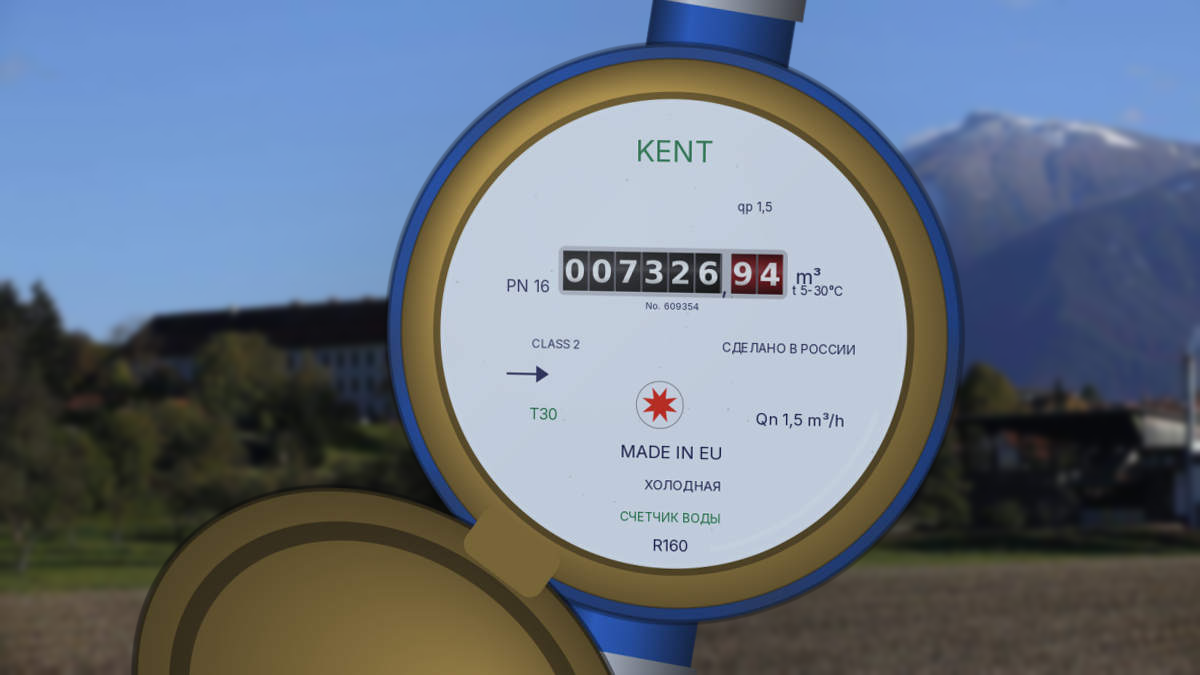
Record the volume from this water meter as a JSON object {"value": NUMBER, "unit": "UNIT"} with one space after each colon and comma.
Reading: {"value": 7326.94, "unit": "m³"}
